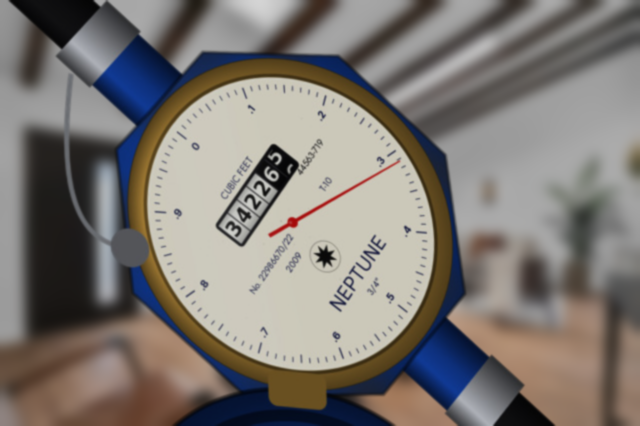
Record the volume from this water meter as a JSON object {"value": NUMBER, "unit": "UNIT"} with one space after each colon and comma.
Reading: {"value": 342265.31, "unit": "ft³"}
